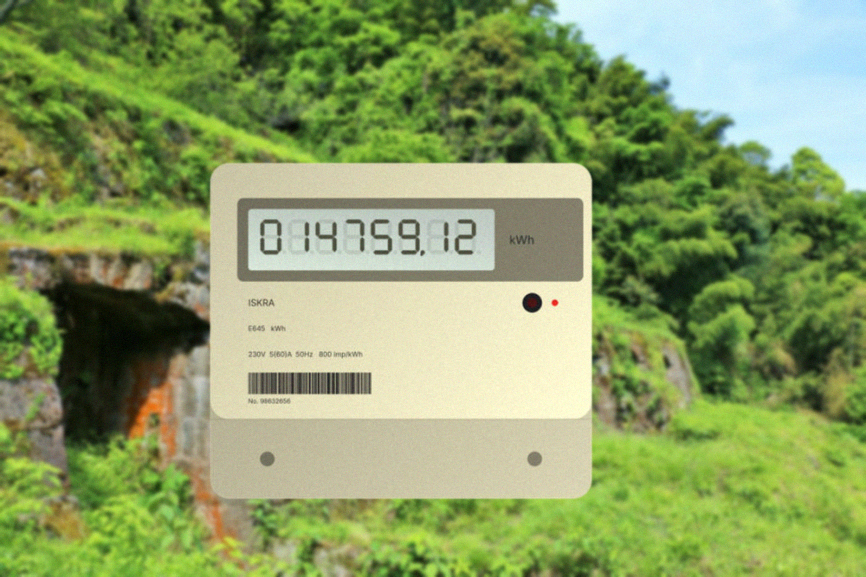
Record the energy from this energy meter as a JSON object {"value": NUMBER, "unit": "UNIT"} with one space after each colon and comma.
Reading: {"value": 14759.12, "unit": "kWh"}
